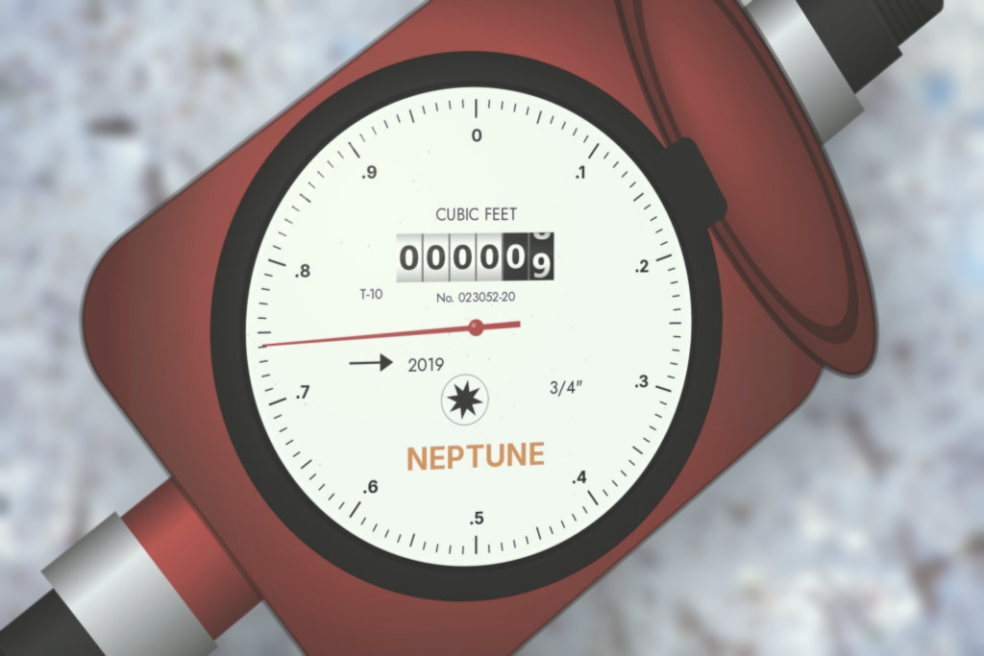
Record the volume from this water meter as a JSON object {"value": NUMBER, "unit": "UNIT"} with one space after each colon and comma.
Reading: {"value": 8.74, "unit": "ft³"}
